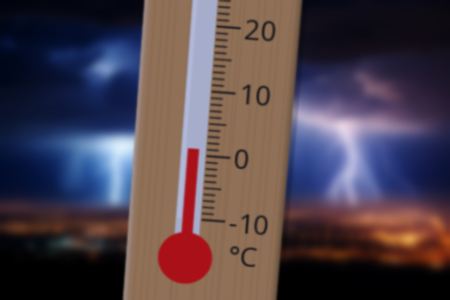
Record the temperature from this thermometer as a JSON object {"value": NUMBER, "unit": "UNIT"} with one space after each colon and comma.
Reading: {"value": 1, "unit": "°C"}
